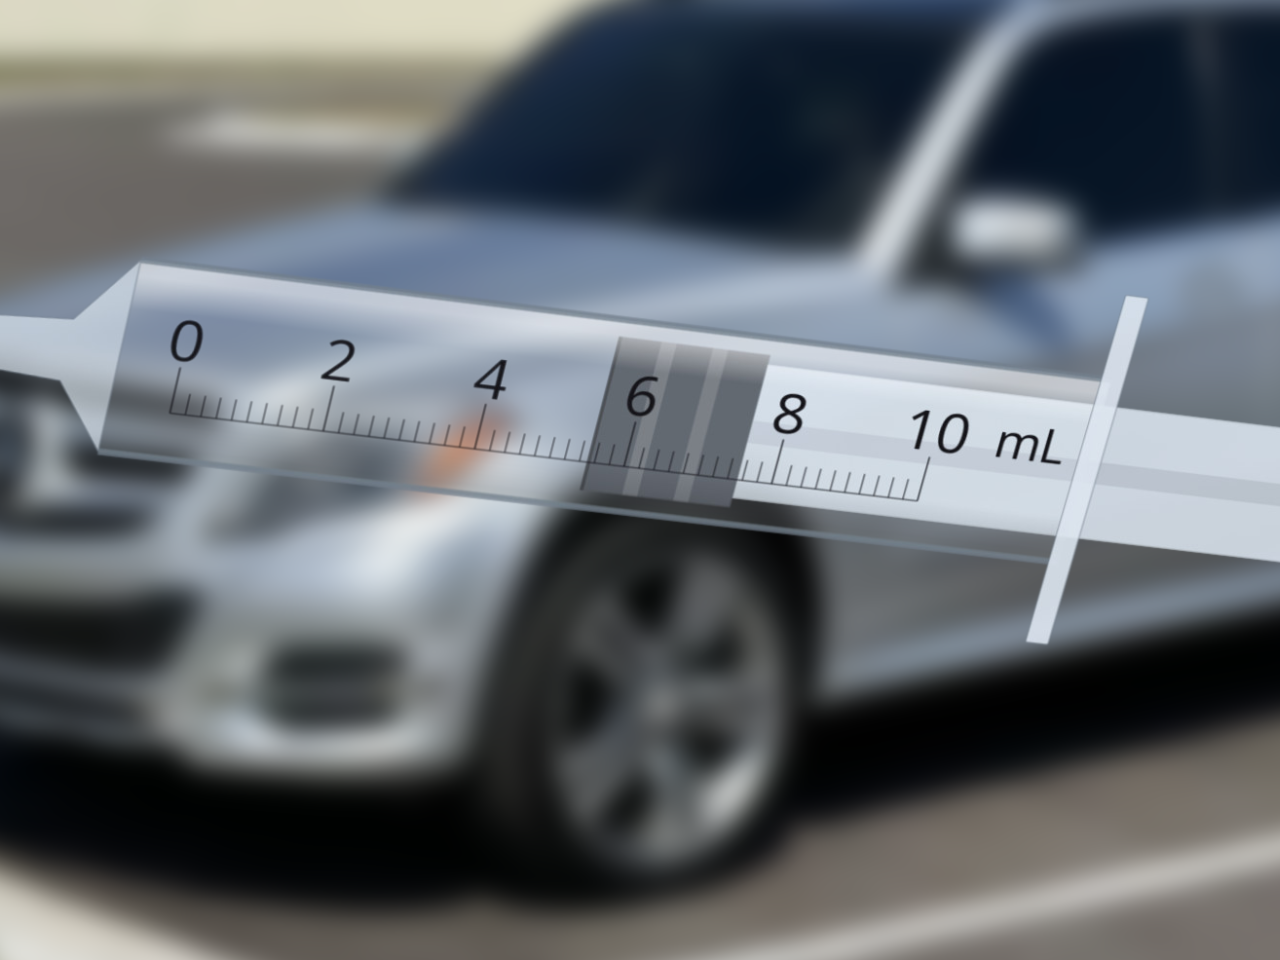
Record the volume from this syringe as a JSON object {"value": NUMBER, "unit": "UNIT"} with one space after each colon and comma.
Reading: {"value": 5.5, "unit": "mL"}
